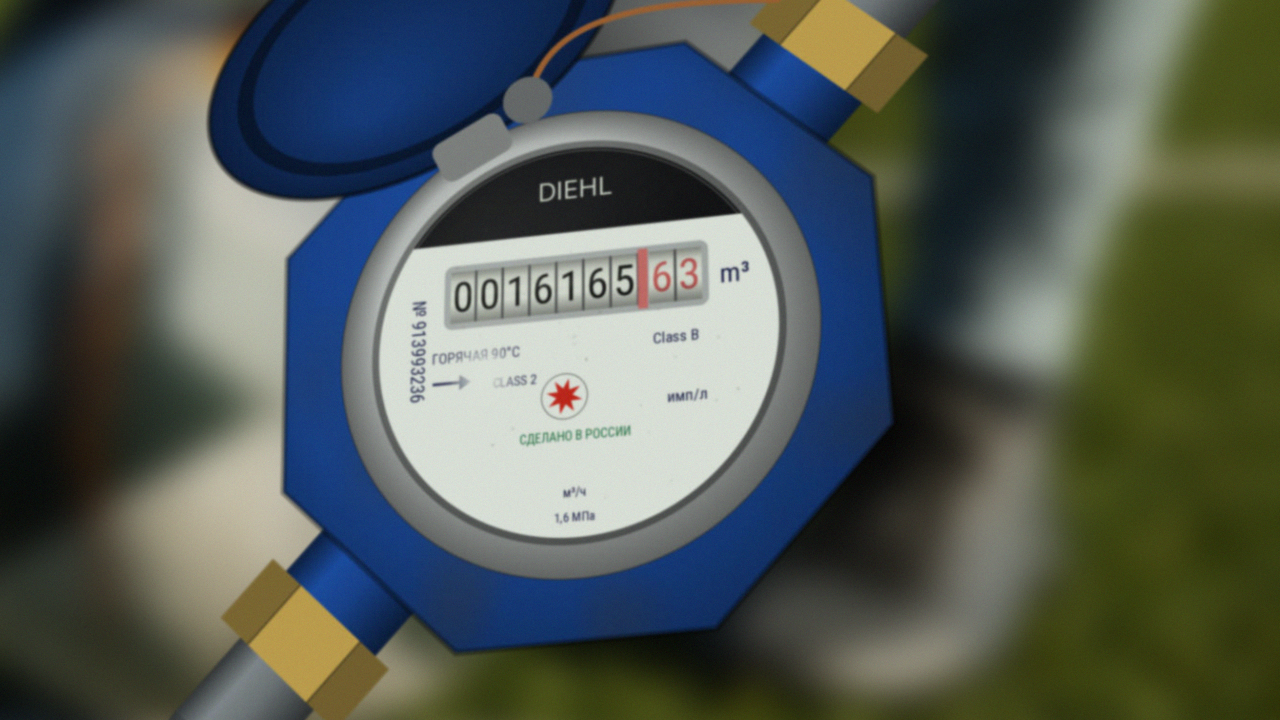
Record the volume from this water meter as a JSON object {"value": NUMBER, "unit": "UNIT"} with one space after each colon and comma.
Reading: {"value": 16165.63, "unit": "m³"}
